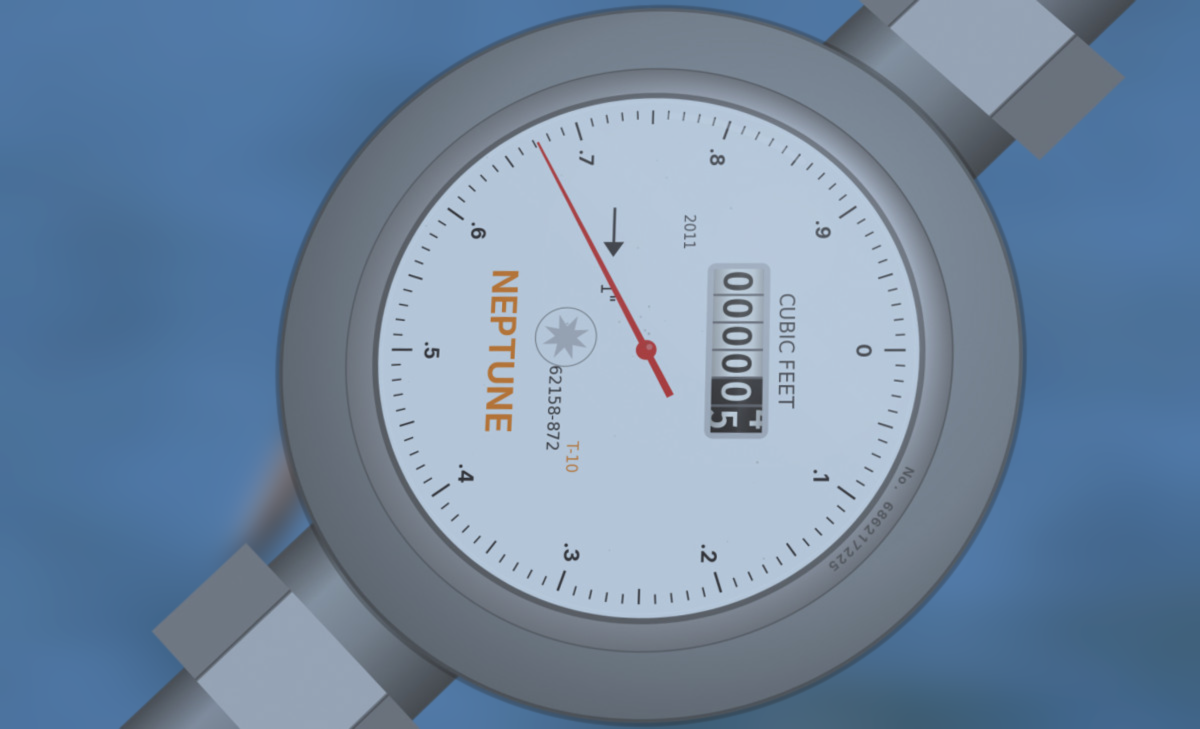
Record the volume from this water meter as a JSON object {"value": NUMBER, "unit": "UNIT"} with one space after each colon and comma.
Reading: {"value": 4.67, "unit": "ft³"}
